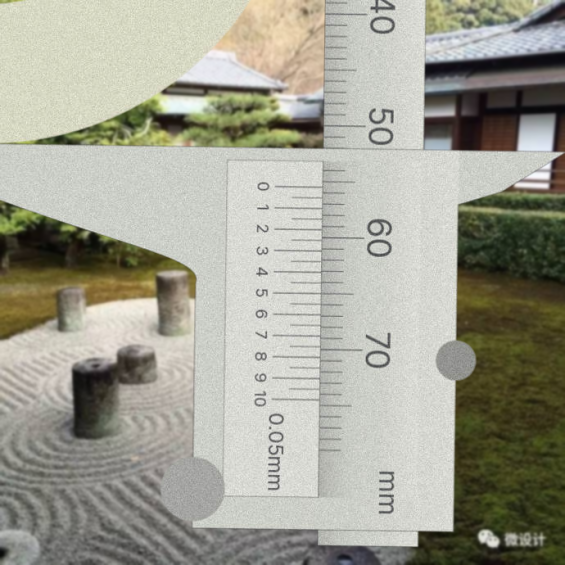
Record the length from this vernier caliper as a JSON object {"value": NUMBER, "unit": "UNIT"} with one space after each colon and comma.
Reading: {"value": 55.5, "unit": "mm"}
